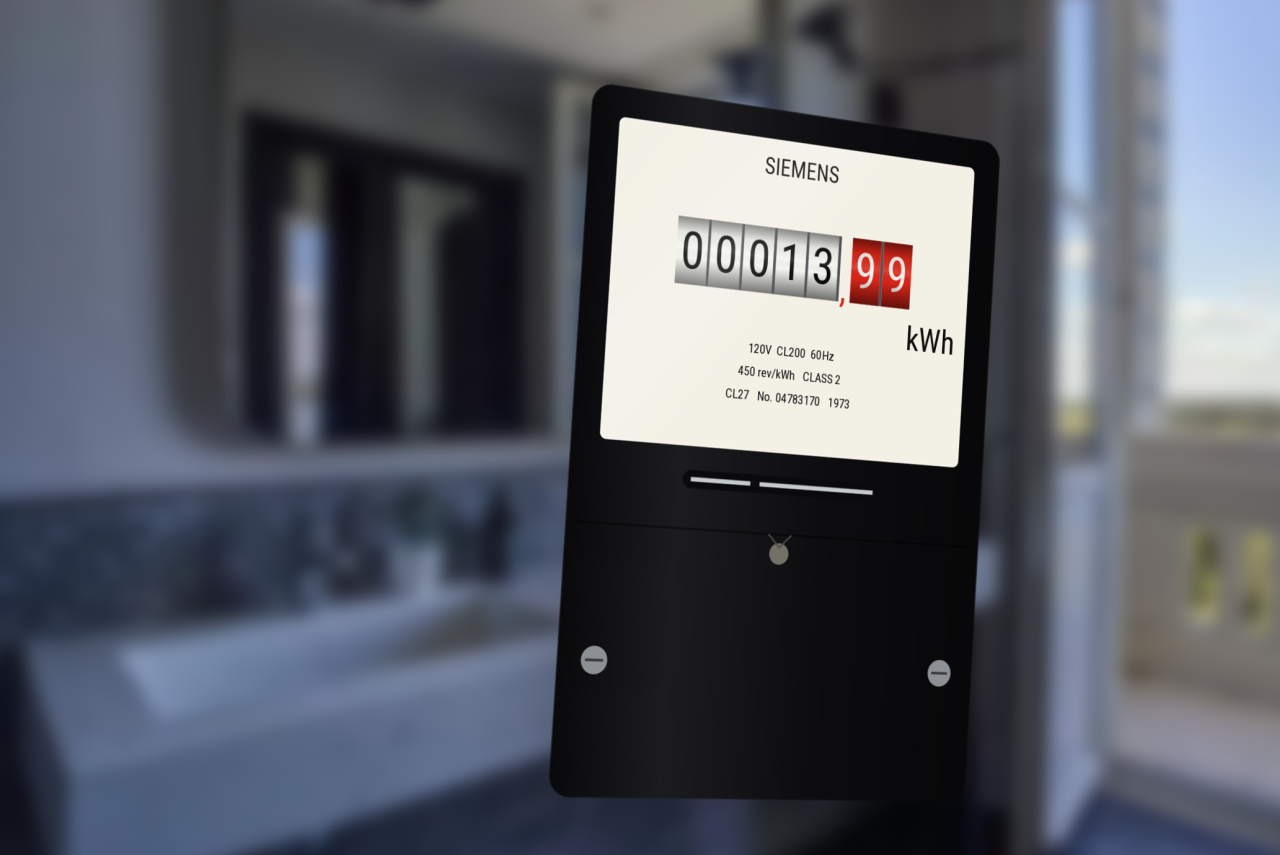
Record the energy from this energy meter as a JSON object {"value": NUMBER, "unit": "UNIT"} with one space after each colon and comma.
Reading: {"value": 13.99, "unit": "kWh"}
